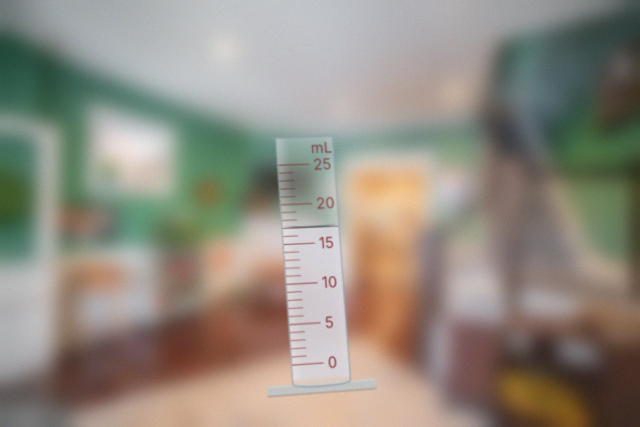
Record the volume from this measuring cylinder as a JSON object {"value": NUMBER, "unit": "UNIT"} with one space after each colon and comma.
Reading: {"value": 17, "unit": "mL"}
